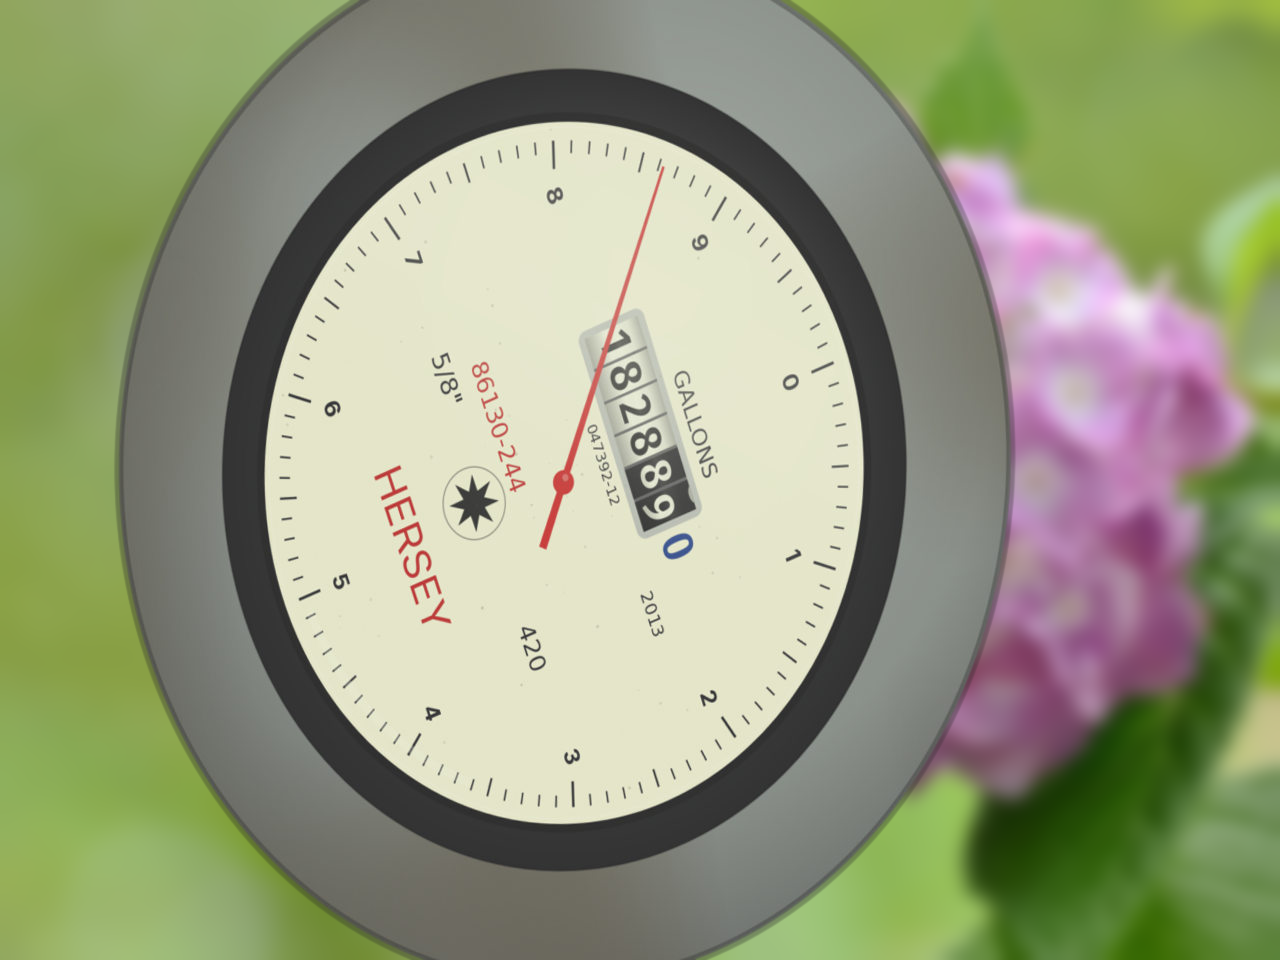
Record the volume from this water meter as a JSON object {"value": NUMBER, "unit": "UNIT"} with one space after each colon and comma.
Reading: {"value": 1828888.6, "unit": "gal"}
